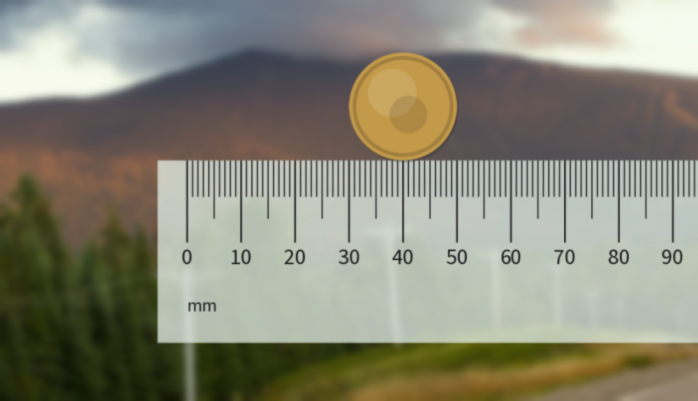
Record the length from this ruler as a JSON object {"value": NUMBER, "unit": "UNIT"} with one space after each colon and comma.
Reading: {"value": 20, "unit": "mm"}
